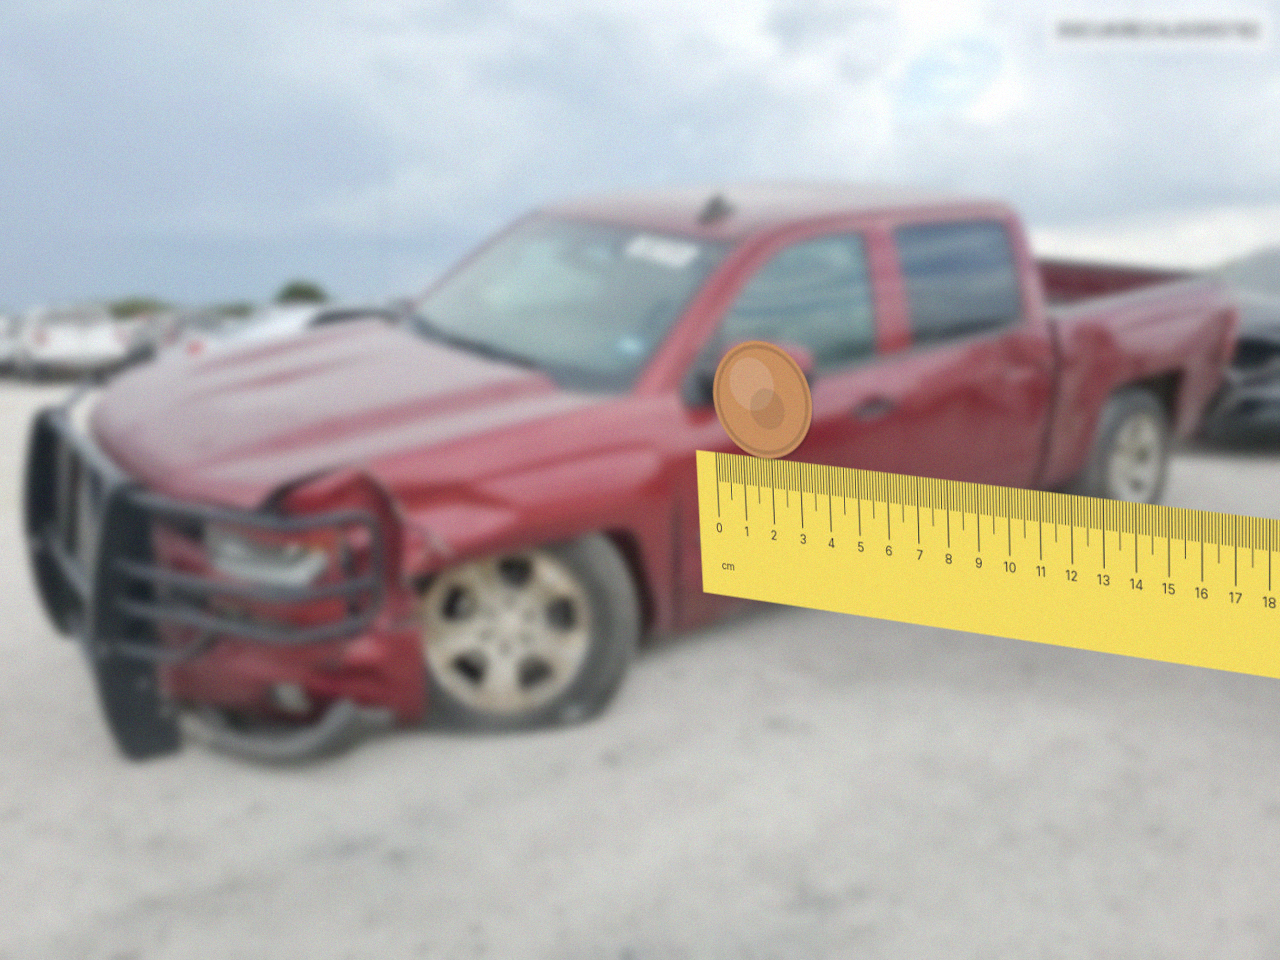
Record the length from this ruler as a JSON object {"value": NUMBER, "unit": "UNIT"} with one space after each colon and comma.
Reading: {"value": 3.5, "unit": "cm"}
